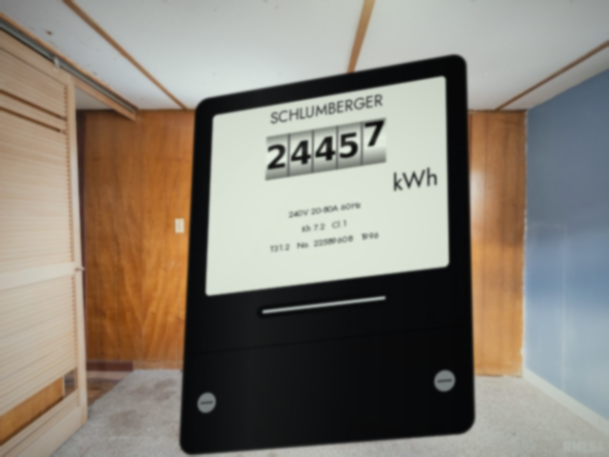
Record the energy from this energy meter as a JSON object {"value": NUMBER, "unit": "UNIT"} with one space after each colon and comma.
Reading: {"value": 24457, "unit": "kWh"}
